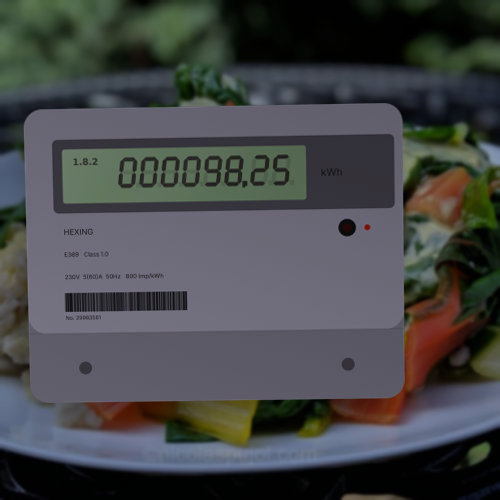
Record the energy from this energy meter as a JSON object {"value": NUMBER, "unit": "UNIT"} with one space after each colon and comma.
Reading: {"value": 98.25, "unit": "kWh"}
